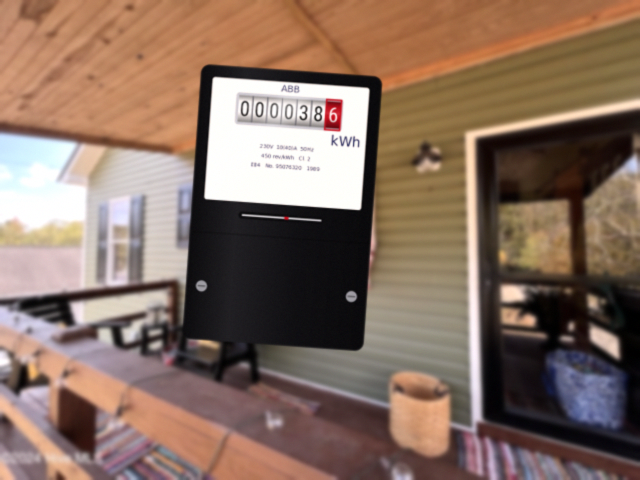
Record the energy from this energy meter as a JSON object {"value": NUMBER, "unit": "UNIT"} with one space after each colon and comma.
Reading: {"value": 38.6, "unit": "kWh"}
